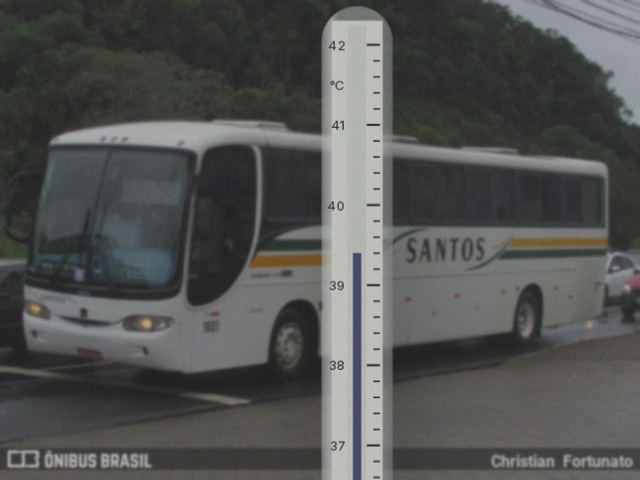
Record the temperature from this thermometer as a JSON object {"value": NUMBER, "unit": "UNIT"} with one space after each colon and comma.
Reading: {"value": 39.4, "unit": "°C"}
